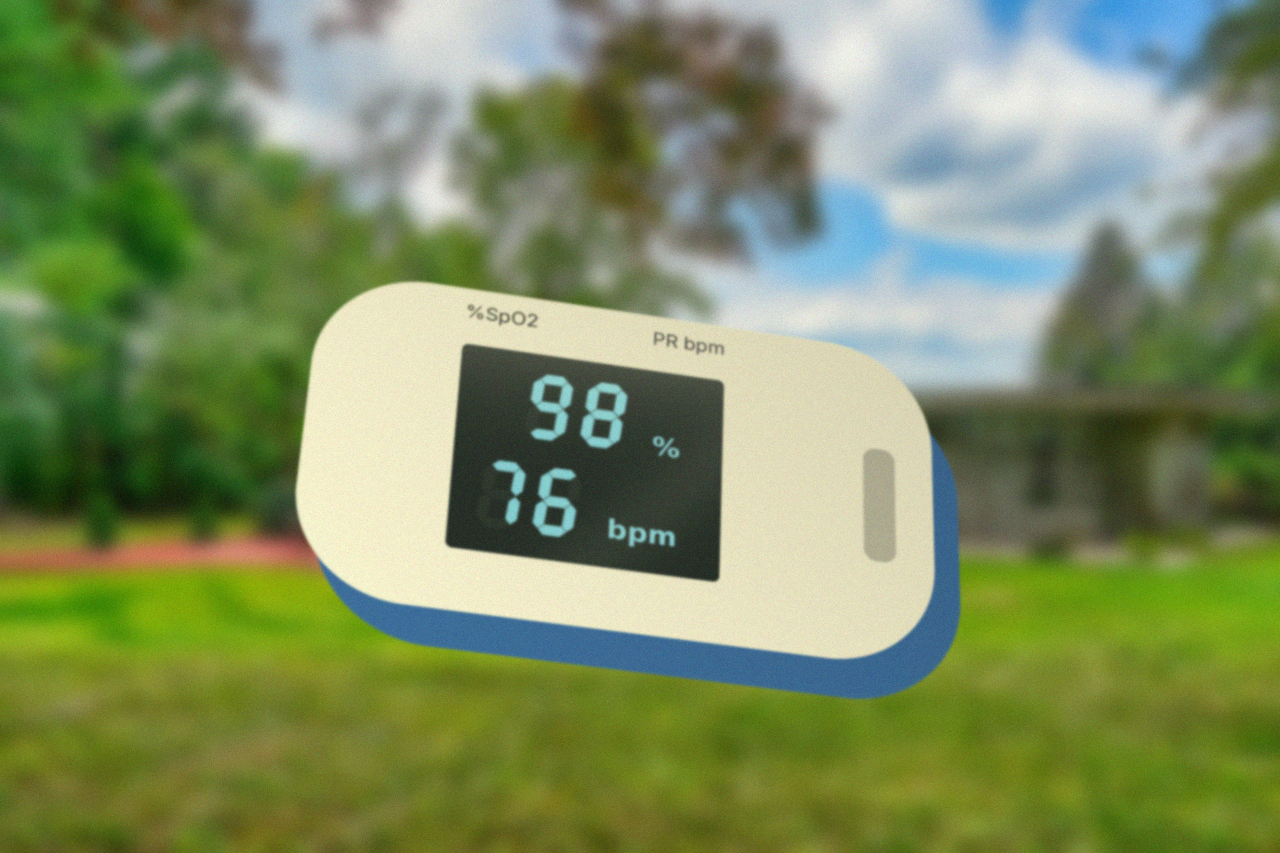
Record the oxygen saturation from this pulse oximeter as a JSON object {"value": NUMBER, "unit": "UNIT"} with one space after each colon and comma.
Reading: {"value": 98, "unit": "%"}
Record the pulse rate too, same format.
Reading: {"value": 76, "unit": "bpm"}
